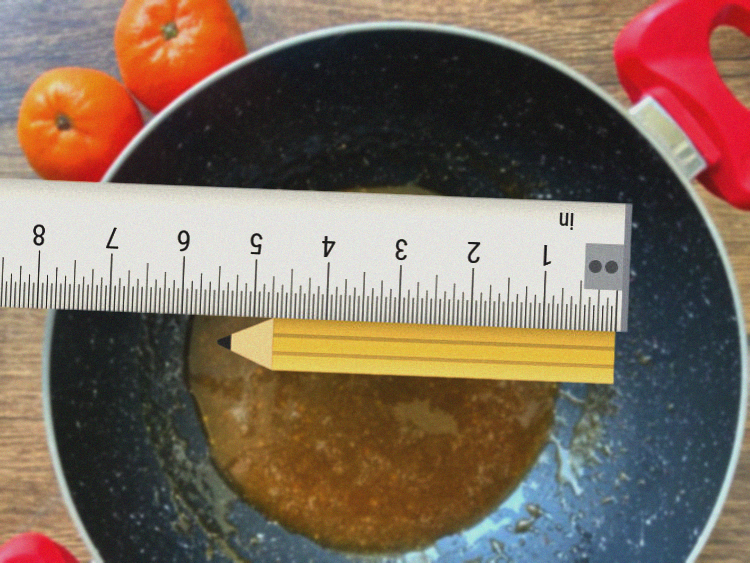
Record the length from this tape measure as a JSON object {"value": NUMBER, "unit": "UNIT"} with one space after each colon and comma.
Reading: {"value": 5.5, "unit": "in"}
